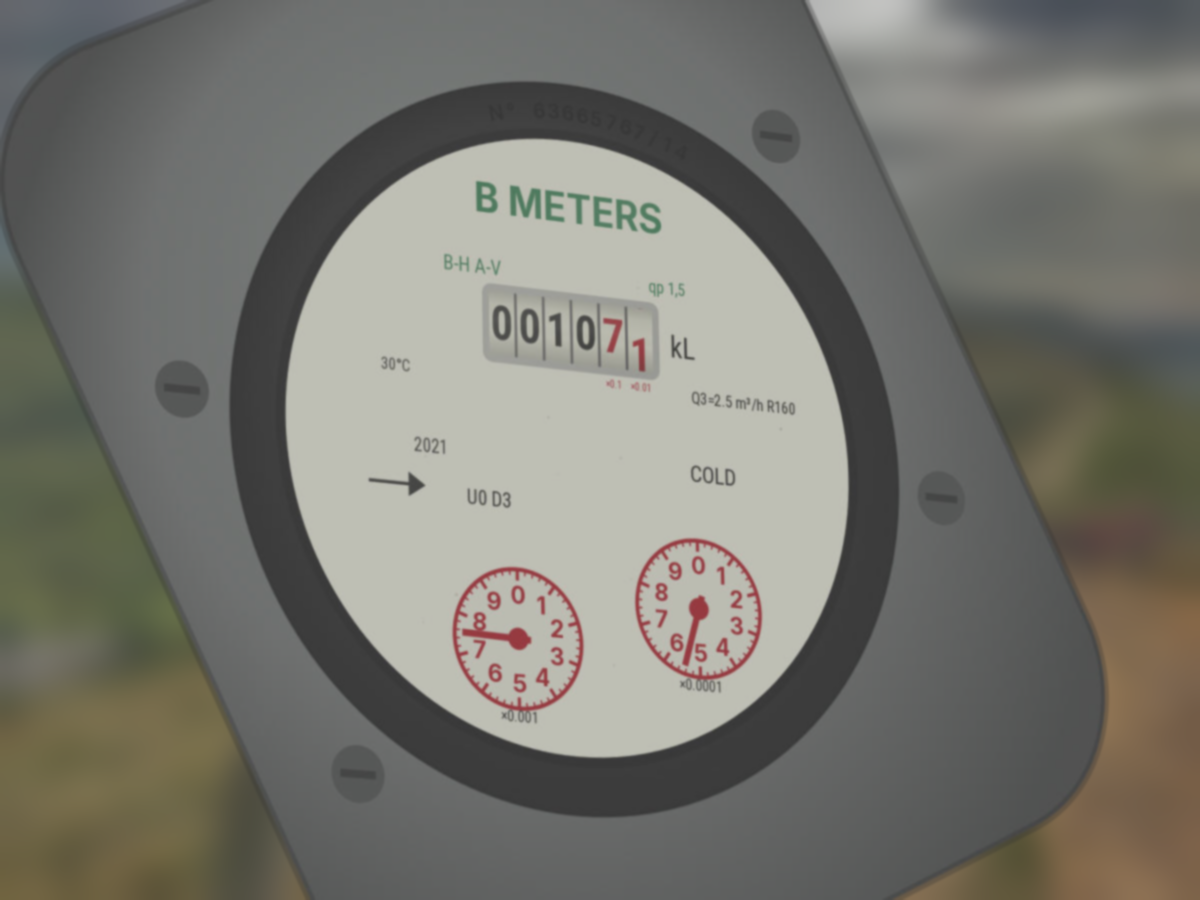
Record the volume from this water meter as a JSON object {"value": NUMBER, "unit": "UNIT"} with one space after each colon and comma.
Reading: {"value": 10.7075, "unit": "kL"}
